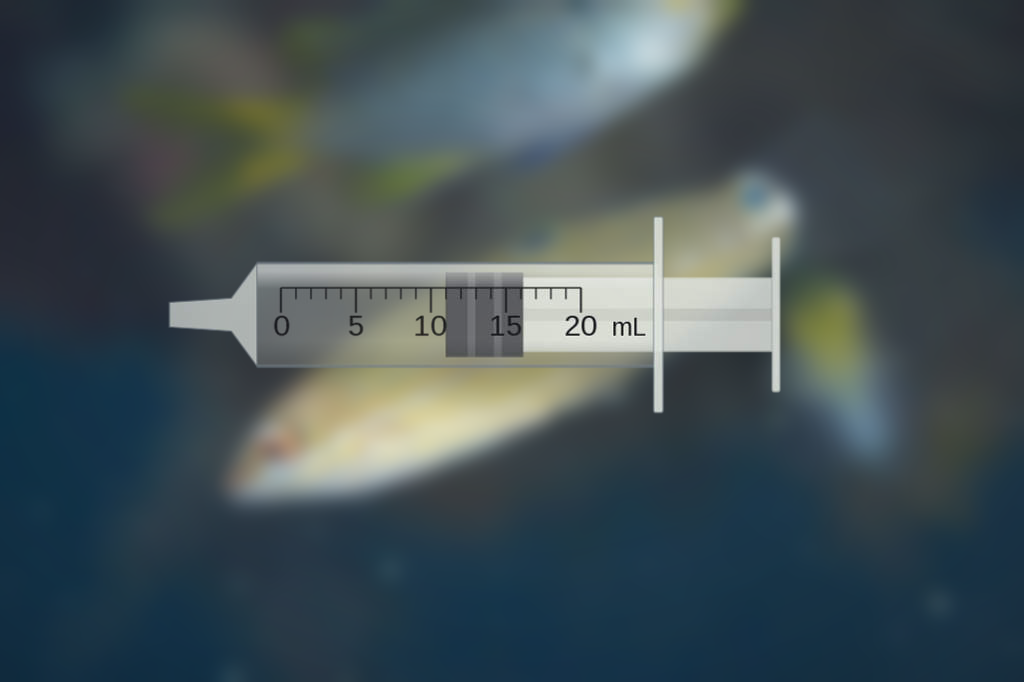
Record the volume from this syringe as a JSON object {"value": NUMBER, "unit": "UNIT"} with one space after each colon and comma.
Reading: {"value": 11, "unit": "mL"}
